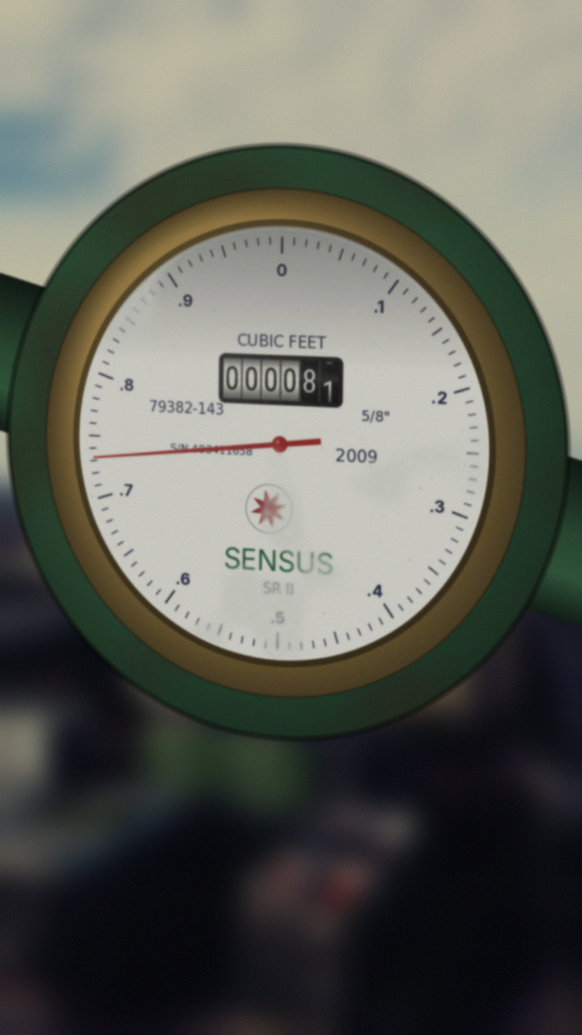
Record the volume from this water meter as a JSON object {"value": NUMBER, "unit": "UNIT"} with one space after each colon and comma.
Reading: {"value": 80.73, "unit": "ft³"}
